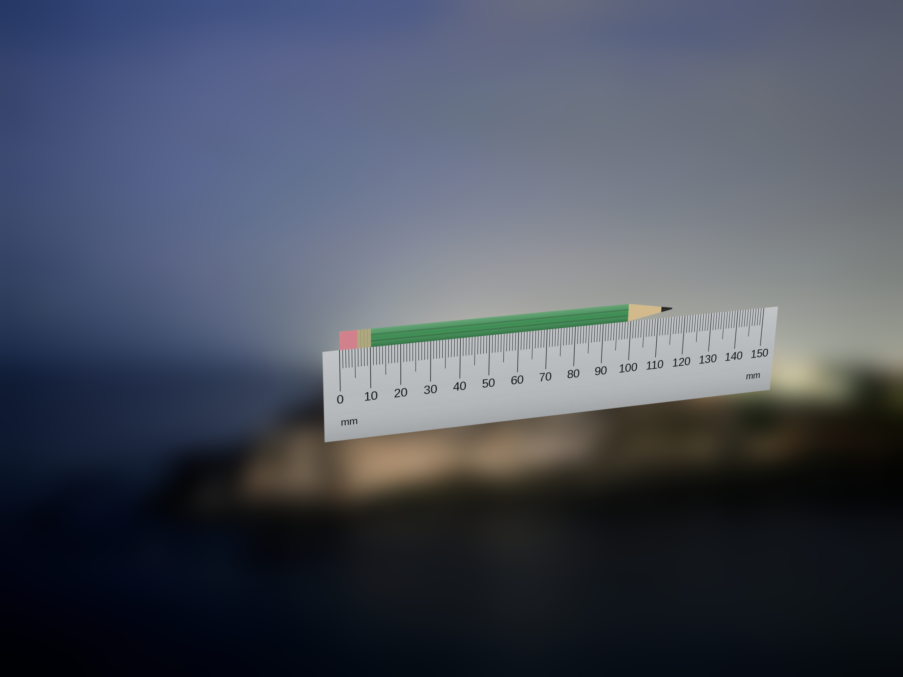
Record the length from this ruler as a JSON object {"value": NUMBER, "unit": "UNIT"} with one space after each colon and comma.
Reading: {"value": 115, "unit": "mm"}
